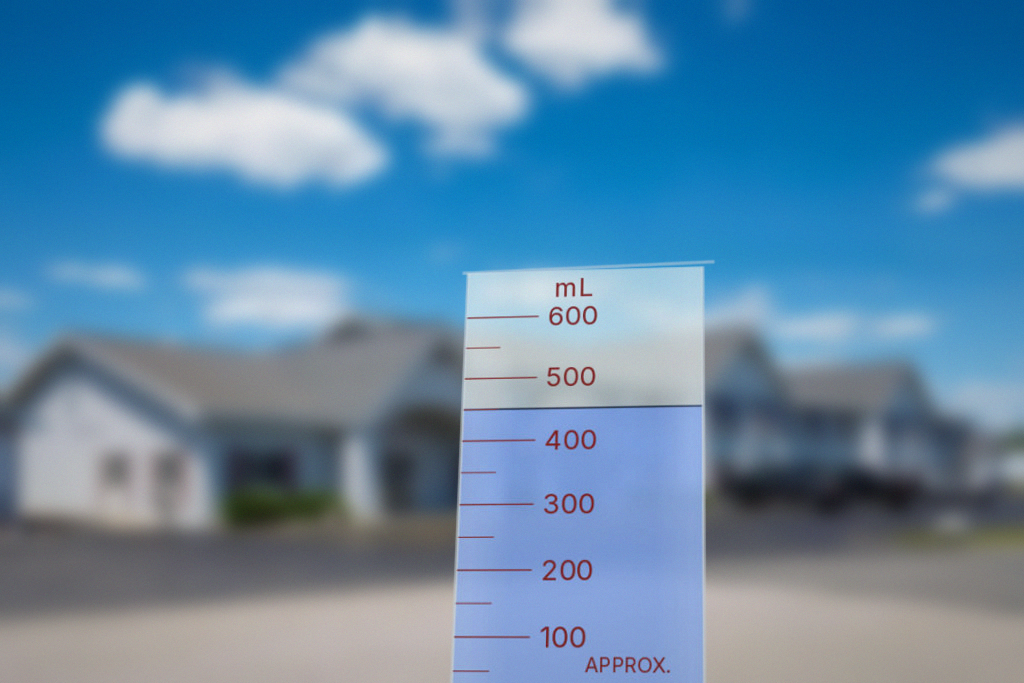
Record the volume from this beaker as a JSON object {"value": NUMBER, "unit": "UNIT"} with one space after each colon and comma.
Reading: {"value": 450, "unit": "mL"}
